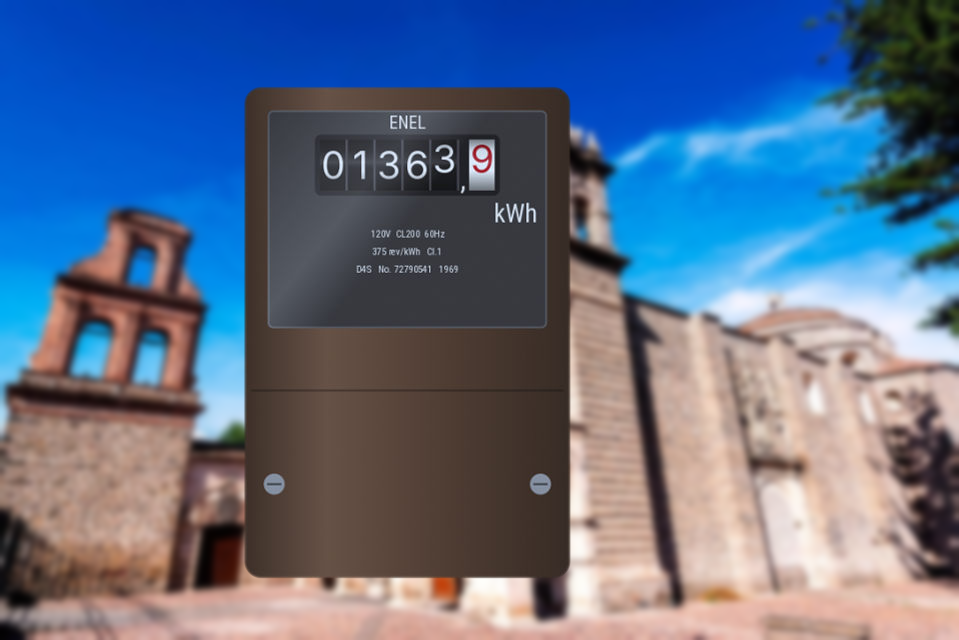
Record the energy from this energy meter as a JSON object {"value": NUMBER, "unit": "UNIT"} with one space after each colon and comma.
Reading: {"value": 1363.9, "unit": "kWh"}
